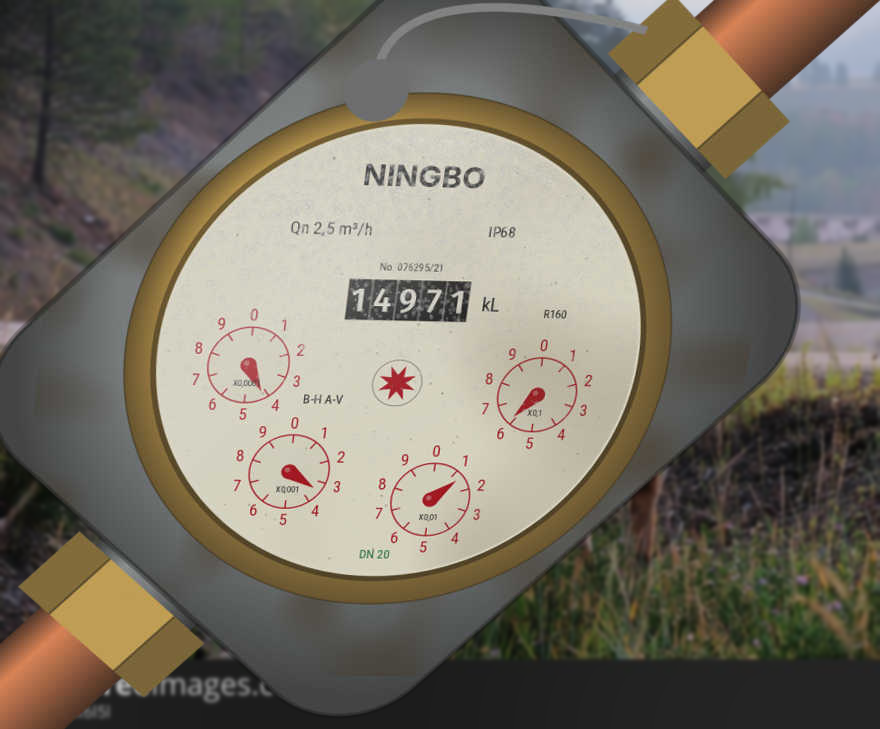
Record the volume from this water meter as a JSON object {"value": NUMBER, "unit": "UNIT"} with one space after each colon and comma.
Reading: {"value": 14971.6134, "unit": "kL"}
